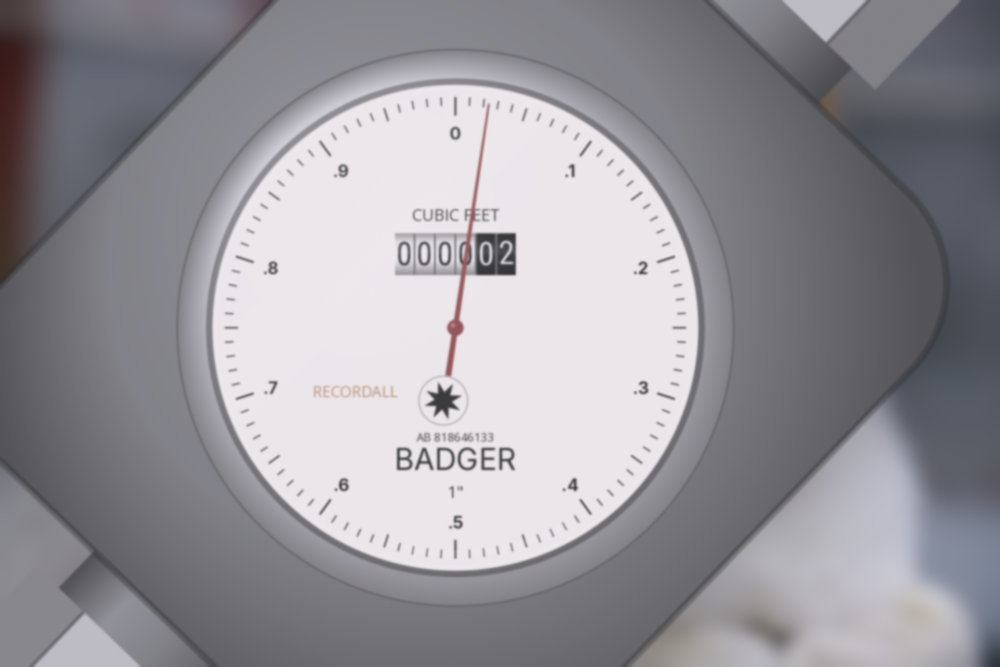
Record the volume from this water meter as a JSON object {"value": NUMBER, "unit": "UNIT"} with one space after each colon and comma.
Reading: {"value": 2.02, "unit": "ft³"}
